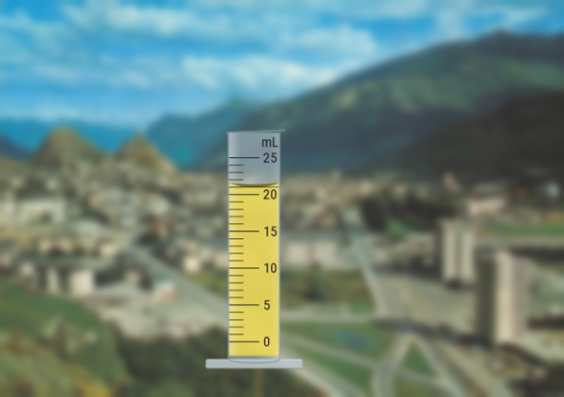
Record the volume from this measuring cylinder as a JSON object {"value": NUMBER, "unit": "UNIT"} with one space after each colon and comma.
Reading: {"value": 21, "unit": "mL"}
